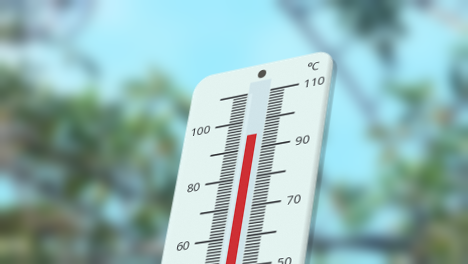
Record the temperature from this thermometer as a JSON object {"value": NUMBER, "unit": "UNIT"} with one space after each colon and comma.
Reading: {"value": 95, "unit": "°C"}
